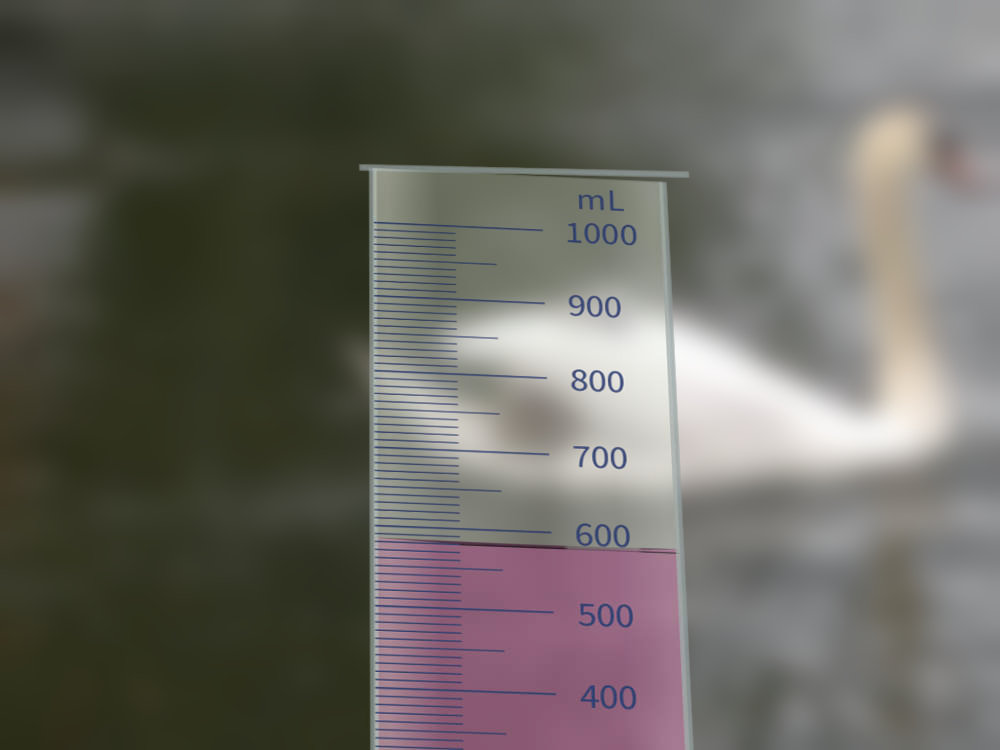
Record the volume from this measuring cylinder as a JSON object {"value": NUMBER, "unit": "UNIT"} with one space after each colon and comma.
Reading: {"value": 580, "unit": "mL"}
